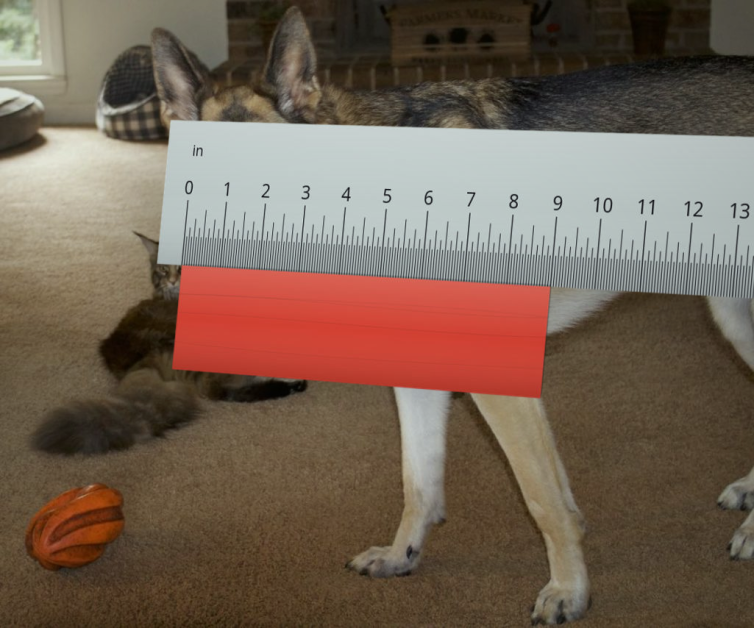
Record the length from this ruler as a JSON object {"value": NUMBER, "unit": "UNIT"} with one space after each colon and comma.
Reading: {"value": 9, "unit": "in"}
